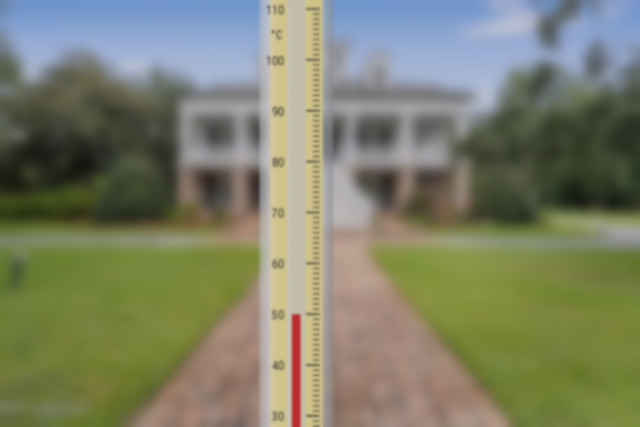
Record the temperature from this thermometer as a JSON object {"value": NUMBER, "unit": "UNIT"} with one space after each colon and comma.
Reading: {"value": 50, "unit": "°C"}
